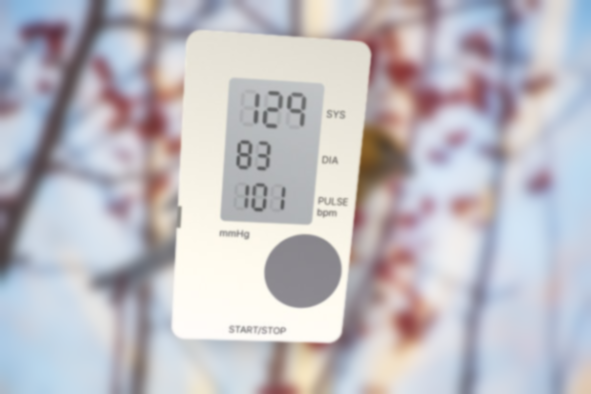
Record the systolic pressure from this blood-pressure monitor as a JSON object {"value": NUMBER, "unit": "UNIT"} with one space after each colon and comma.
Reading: {"value": 129, "unit": "mmHg"}
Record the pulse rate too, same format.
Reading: {"value": 101, "unit": "bpm"}
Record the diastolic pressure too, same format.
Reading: {"value": 83, "unit": "mmHg"}
